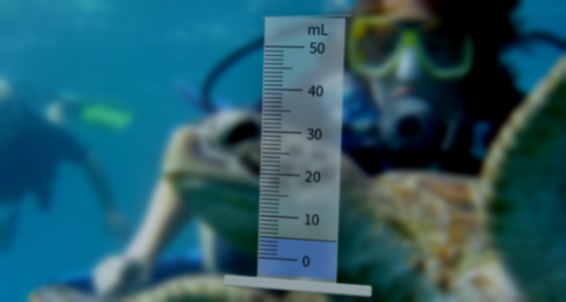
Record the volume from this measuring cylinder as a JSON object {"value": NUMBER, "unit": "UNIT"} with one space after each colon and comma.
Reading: {"value": 5, "unit": "mL"}
